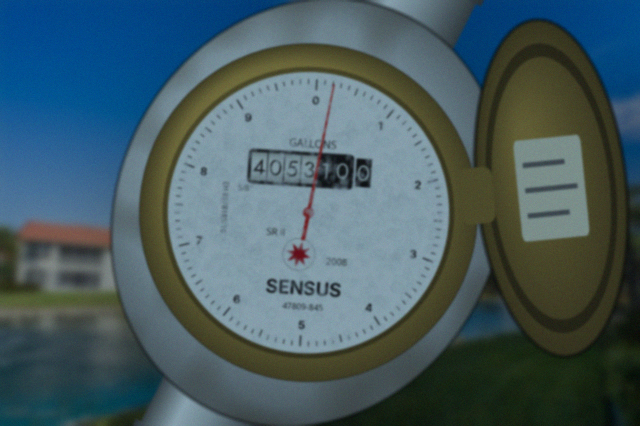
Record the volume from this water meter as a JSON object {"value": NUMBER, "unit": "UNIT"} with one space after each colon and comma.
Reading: {"value": 4053100.2, "unit": "gal"}
